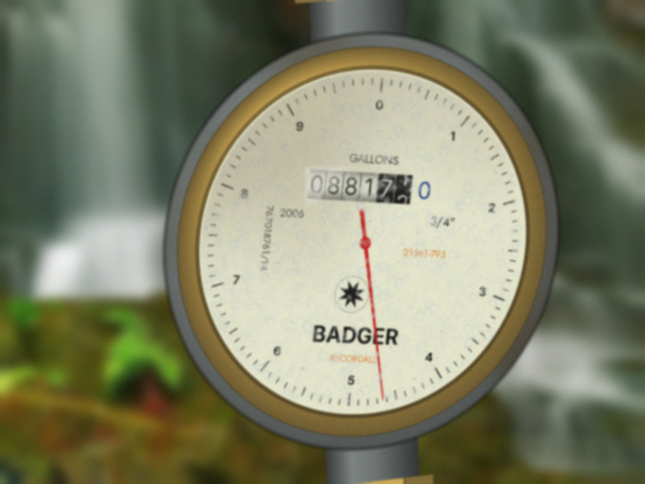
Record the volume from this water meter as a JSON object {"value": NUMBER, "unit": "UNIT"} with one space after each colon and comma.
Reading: {"value": 881714.6, "unit": "gal"}
